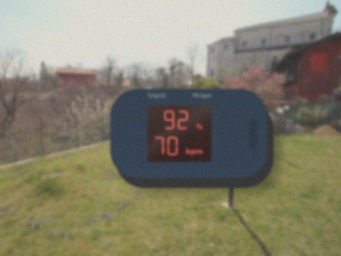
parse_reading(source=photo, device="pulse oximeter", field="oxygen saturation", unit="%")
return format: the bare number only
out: 92
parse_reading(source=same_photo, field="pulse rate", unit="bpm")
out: 70
